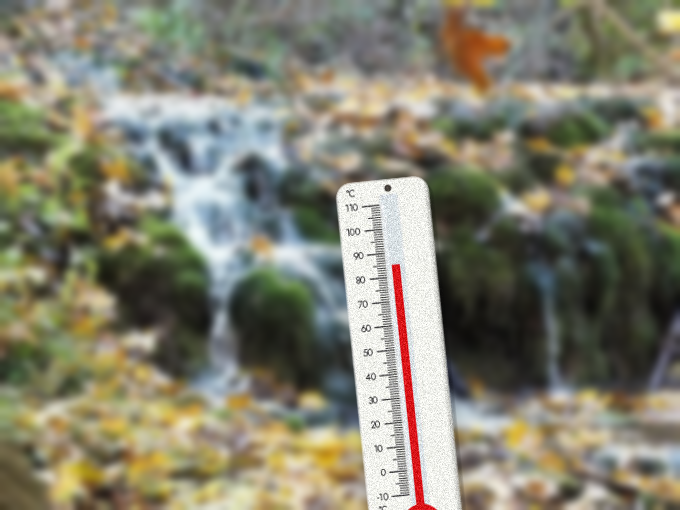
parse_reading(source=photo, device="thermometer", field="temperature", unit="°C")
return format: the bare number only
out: 85
